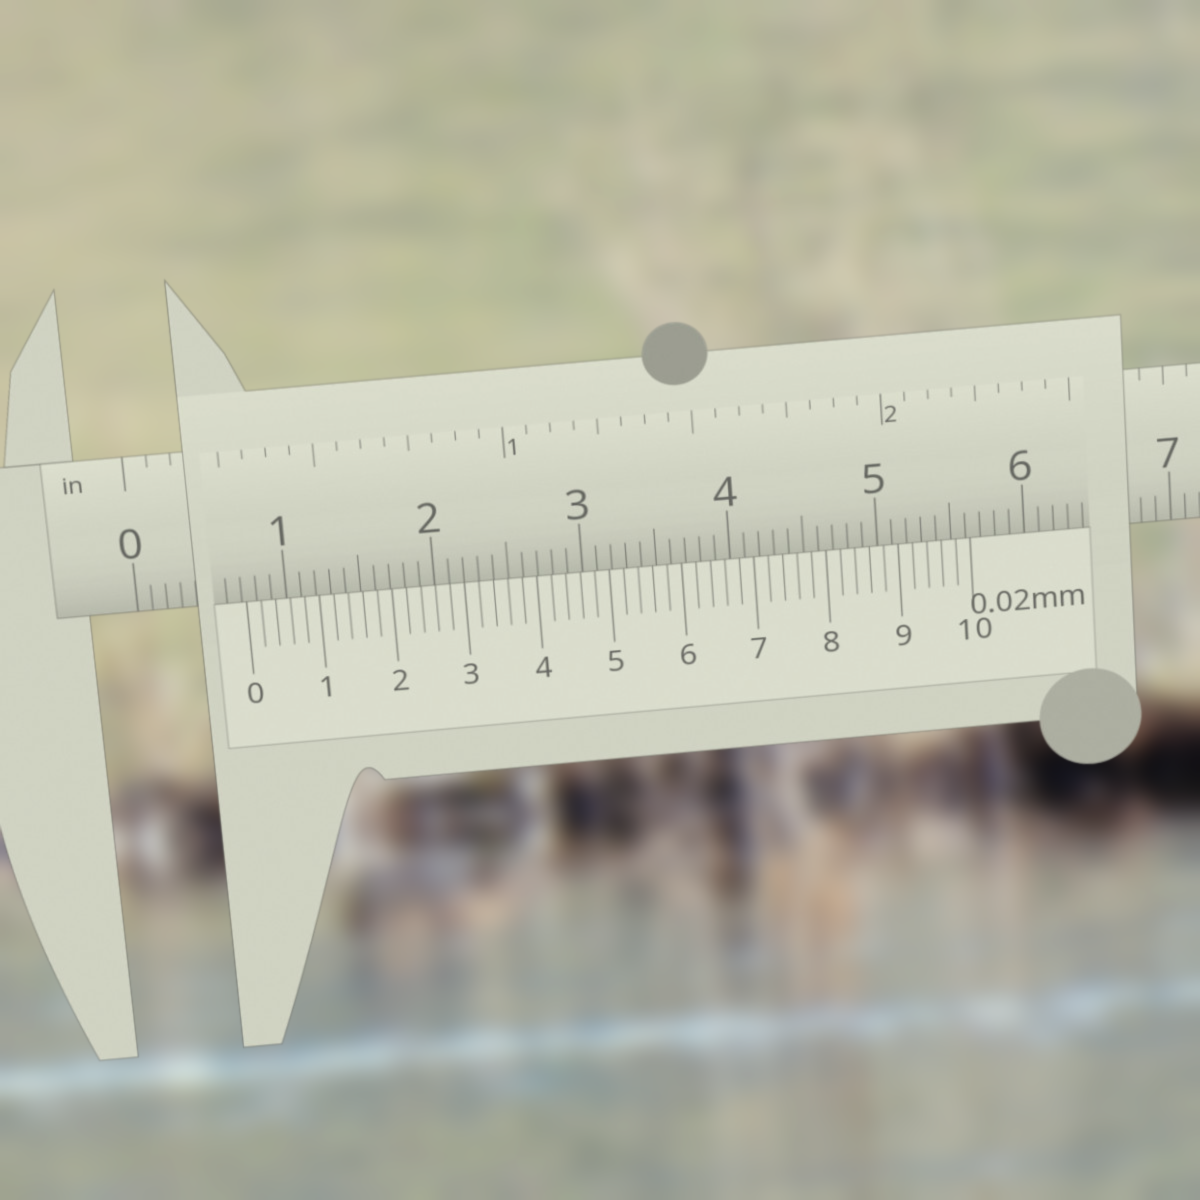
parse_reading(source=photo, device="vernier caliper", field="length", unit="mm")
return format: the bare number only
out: 7.3
